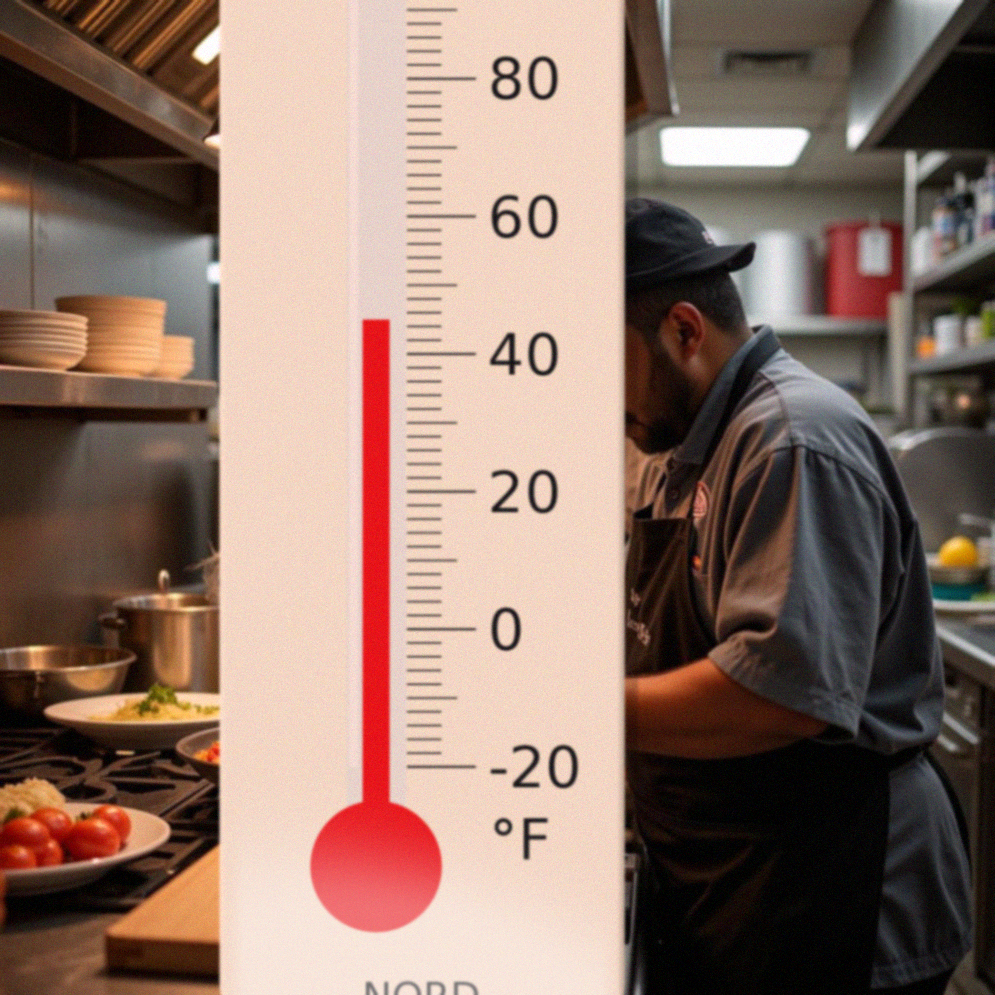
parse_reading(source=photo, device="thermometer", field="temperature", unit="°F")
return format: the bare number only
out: 45
